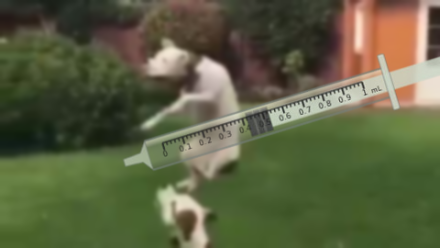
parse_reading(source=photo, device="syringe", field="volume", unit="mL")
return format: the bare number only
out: 0.42
